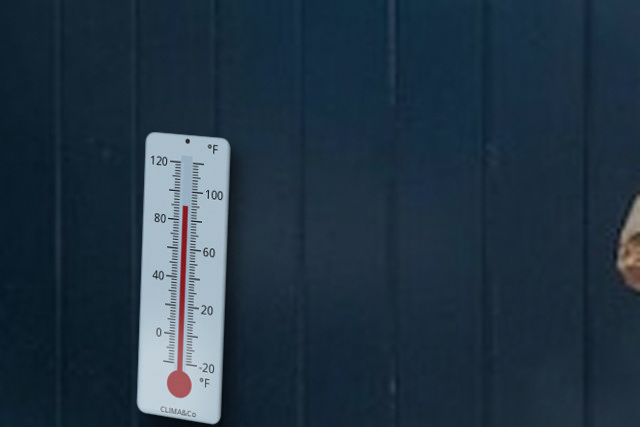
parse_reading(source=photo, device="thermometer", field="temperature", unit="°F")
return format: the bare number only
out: 90
